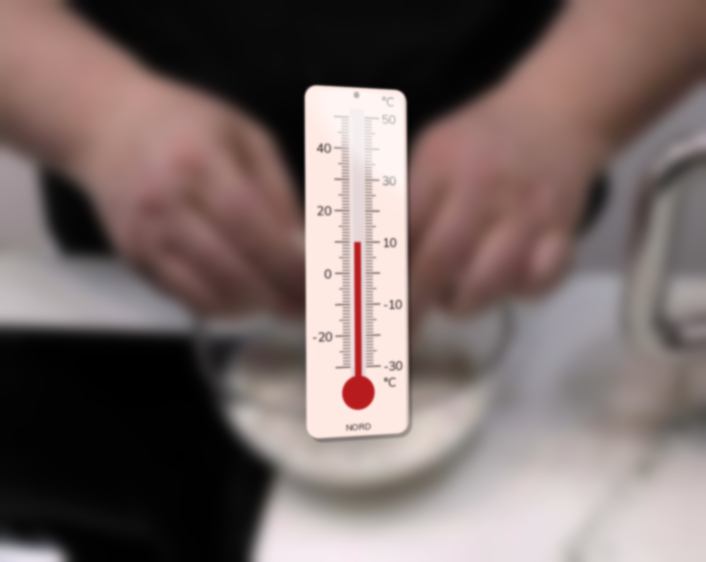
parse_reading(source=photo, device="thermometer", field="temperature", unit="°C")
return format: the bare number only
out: 10
